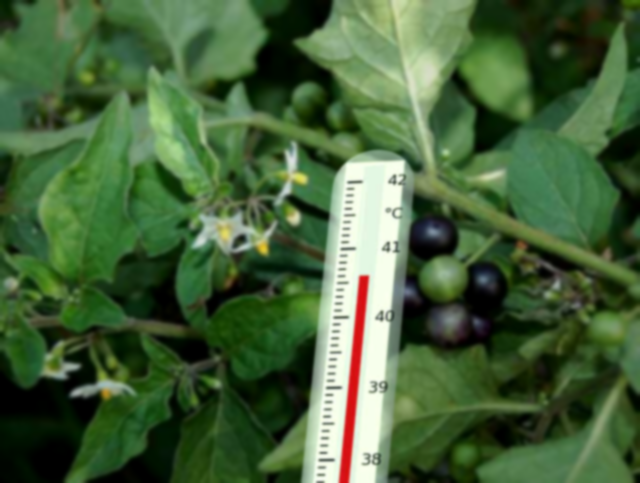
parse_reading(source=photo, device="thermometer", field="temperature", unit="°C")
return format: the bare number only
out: 40.6
